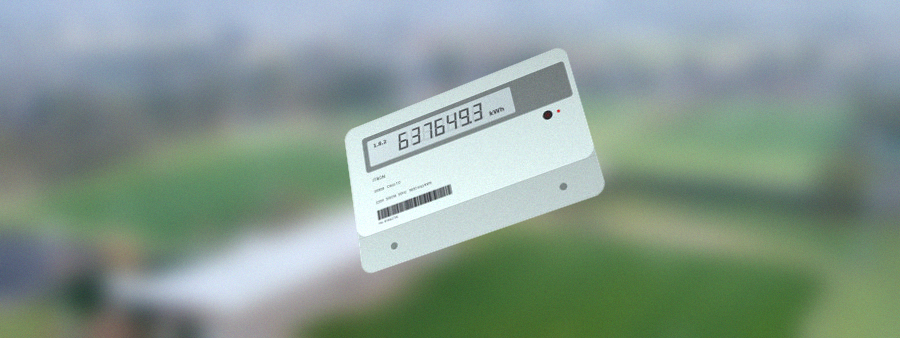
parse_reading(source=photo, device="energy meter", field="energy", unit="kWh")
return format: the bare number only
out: 637649.3
